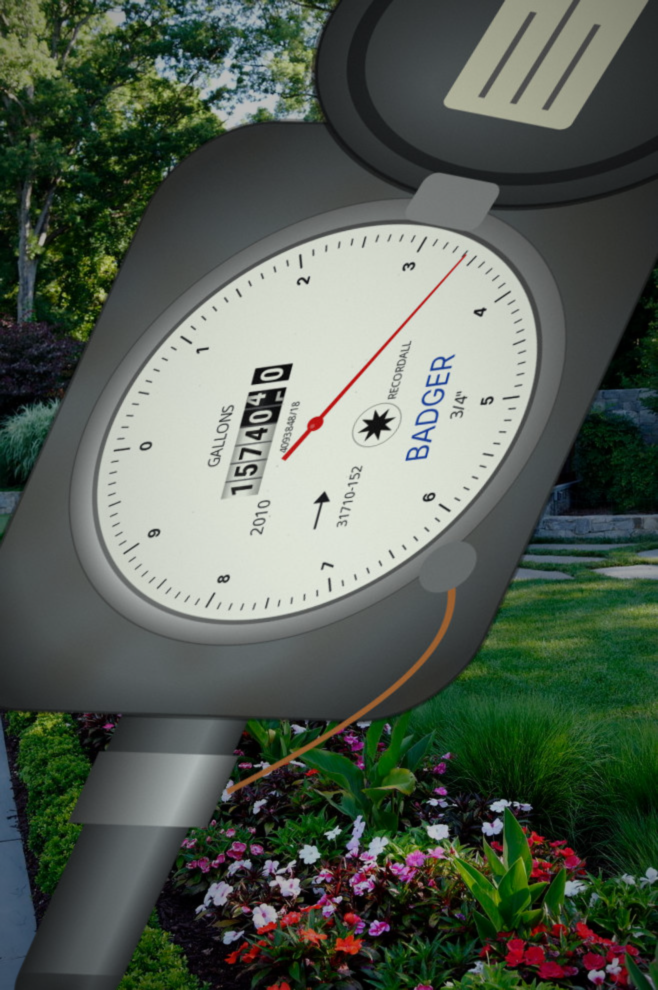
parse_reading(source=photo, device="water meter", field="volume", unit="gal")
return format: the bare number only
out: 1574043.4
